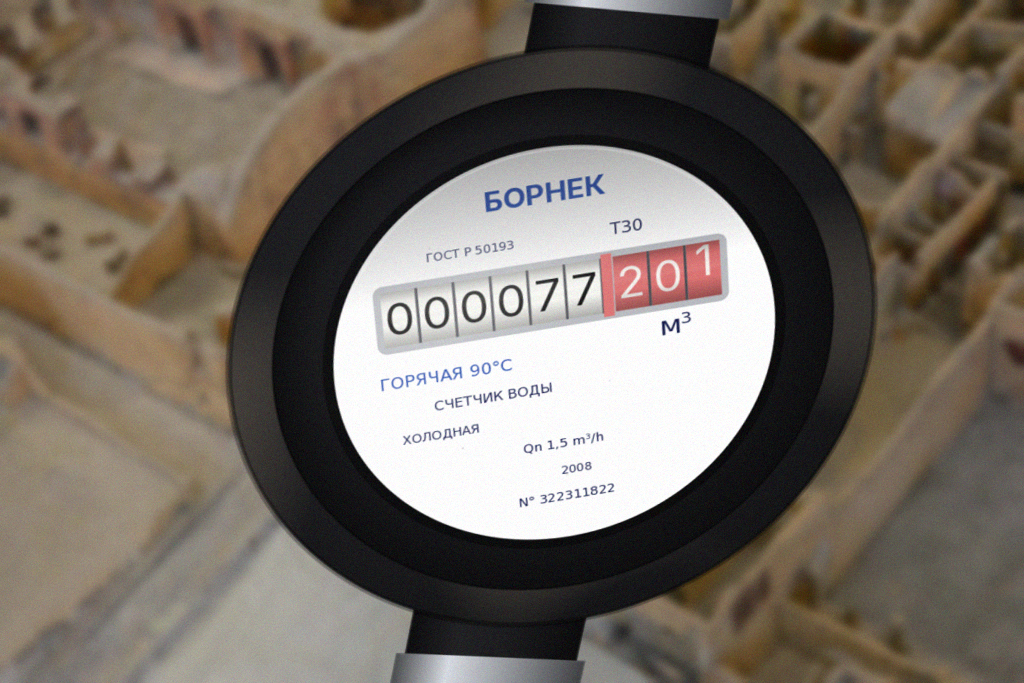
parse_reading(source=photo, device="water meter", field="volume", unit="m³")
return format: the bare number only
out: 77.201
